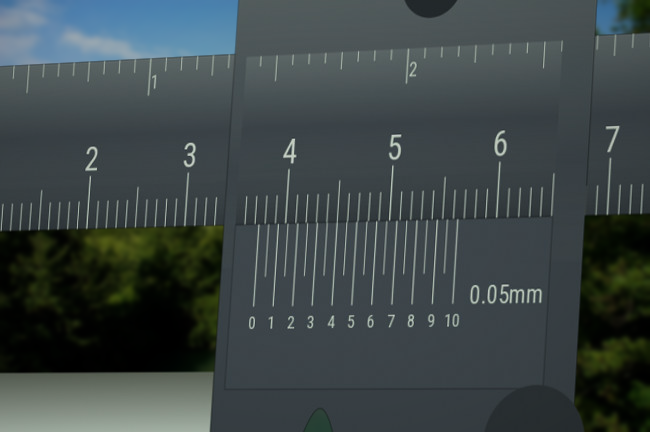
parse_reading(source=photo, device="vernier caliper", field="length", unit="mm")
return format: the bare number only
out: 37.4
